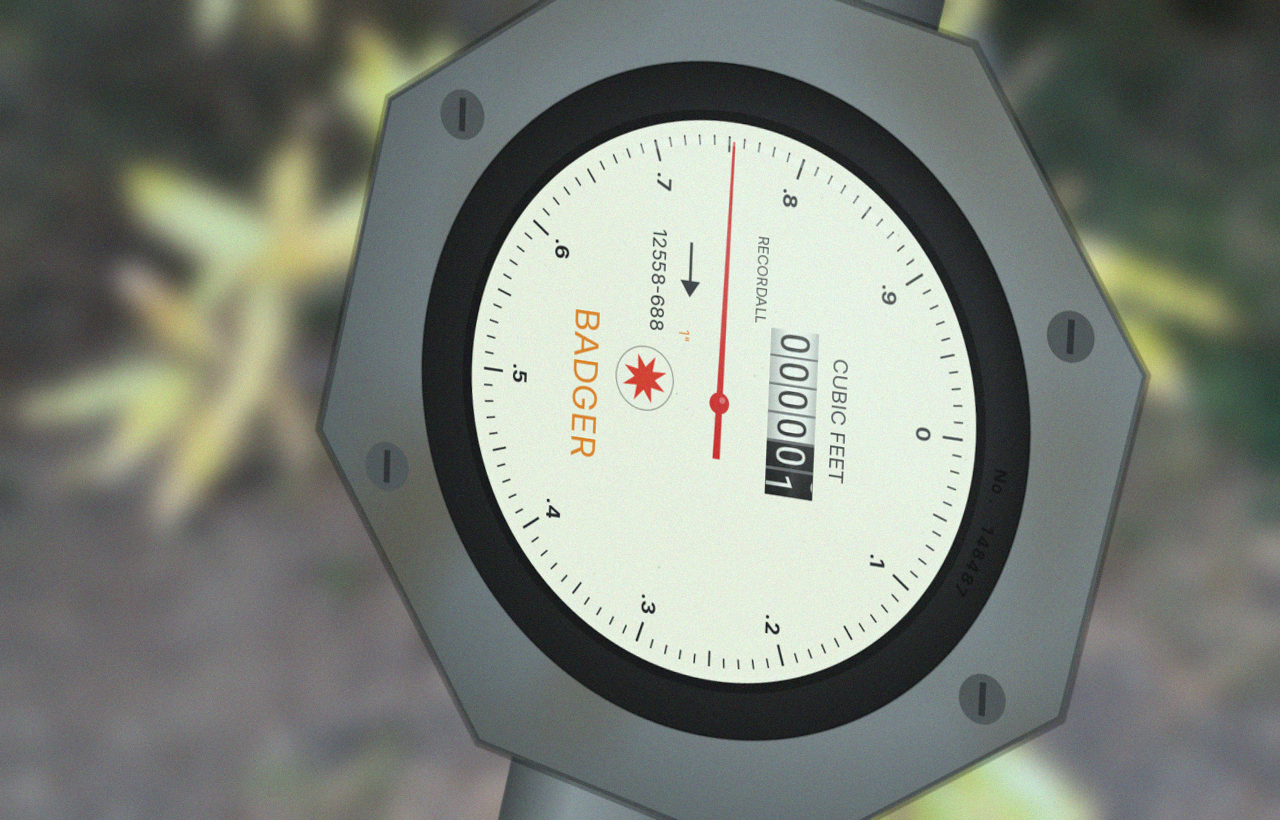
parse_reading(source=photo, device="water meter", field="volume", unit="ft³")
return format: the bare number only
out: 0.75
